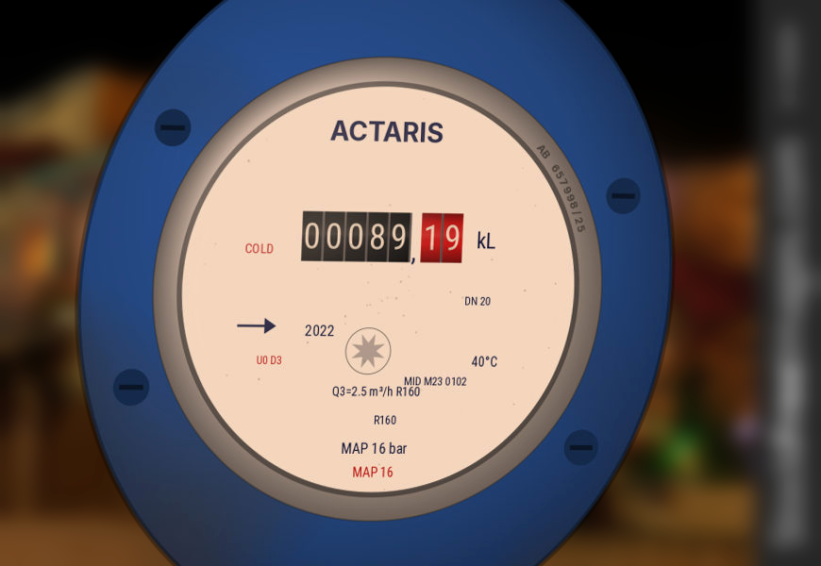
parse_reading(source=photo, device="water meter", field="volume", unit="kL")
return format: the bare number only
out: 89.19
